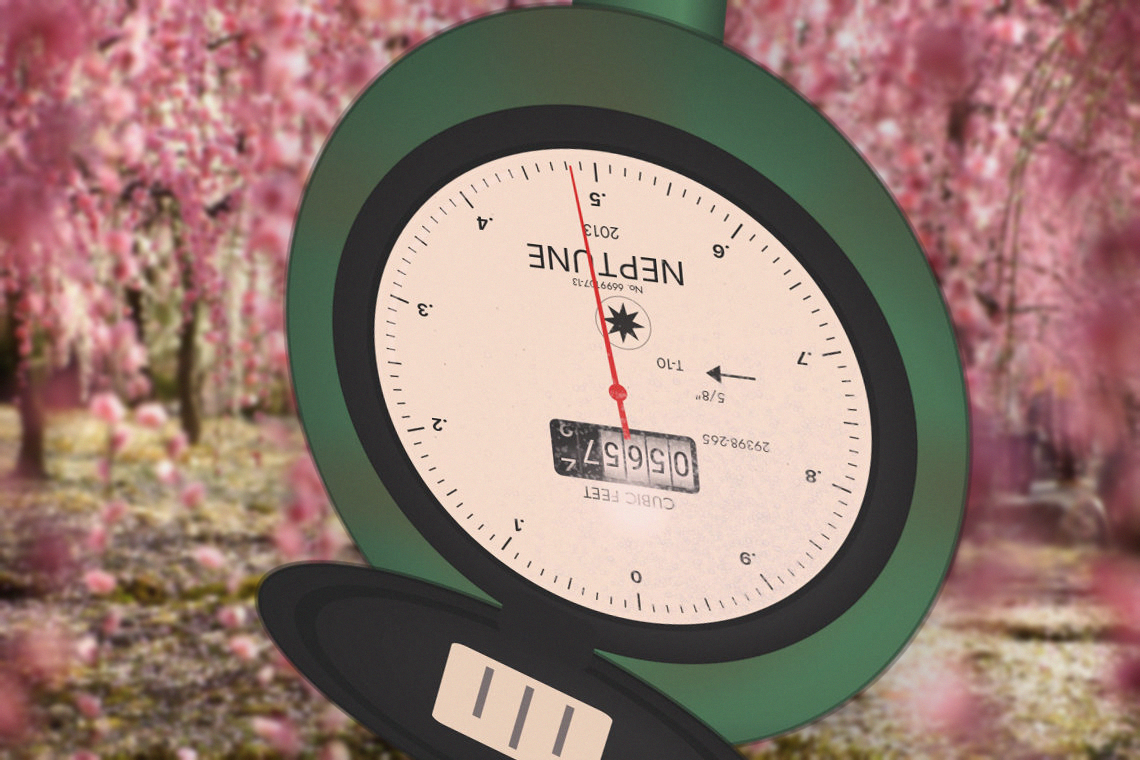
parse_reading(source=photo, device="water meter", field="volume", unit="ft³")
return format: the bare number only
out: 56572.48
